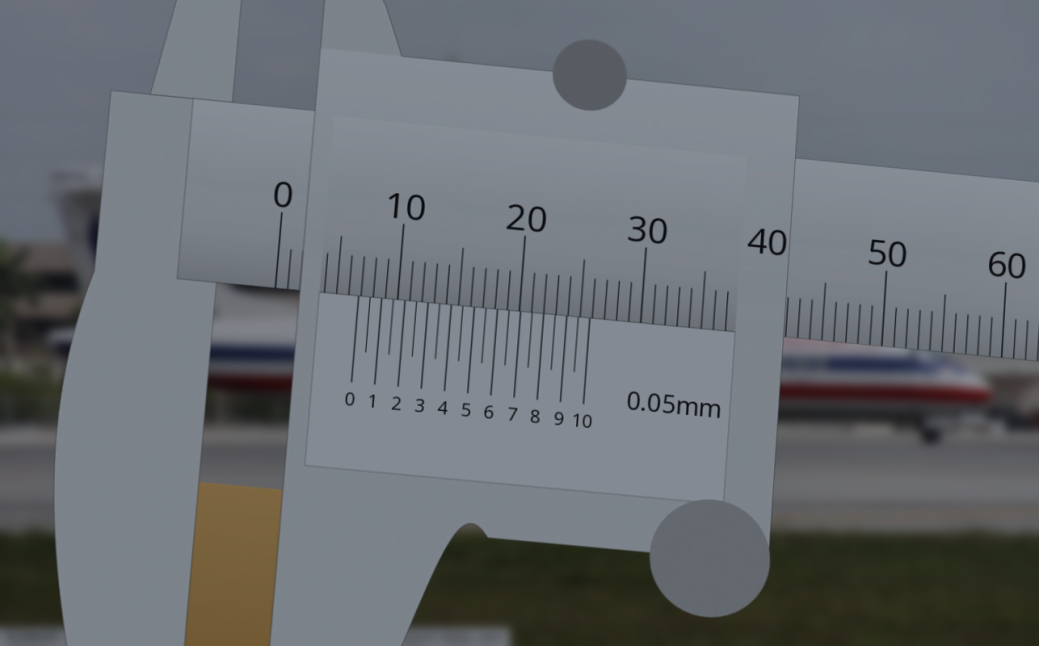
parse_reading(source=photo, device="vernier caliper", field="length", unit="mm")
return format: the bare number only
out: 6.8
